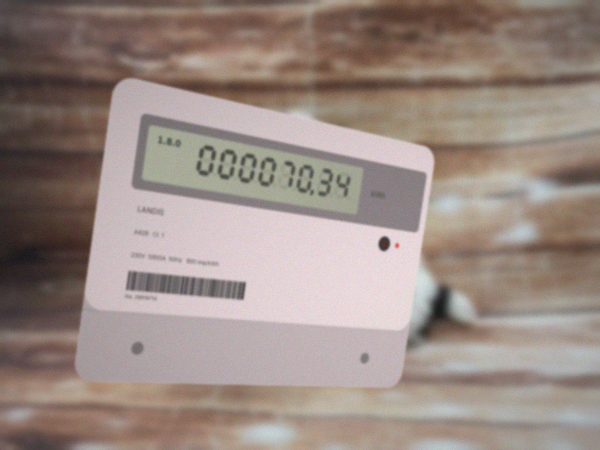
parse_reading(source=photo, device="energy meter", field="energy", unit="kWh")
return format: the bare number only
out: 70.34
